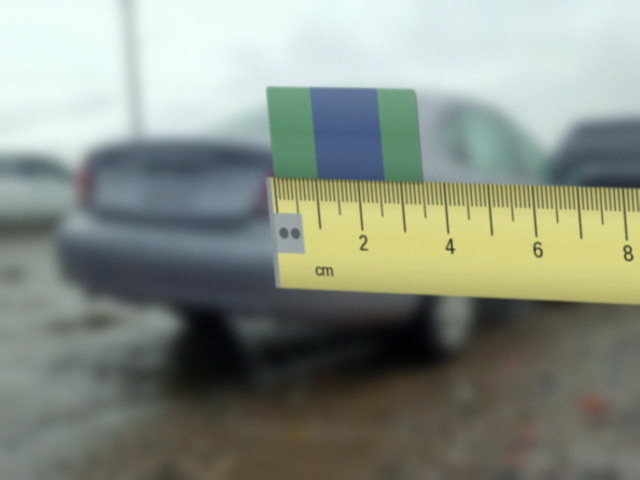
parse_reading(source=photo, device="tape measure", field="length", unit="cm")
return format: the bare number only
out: 3.5
